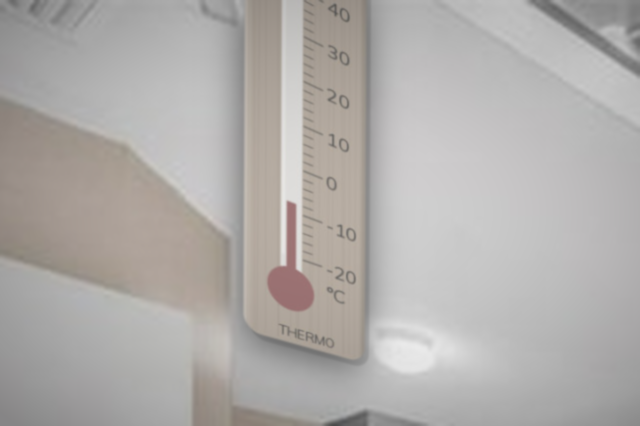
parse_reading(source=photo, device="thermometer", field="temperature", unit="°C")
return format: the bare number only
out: -8
